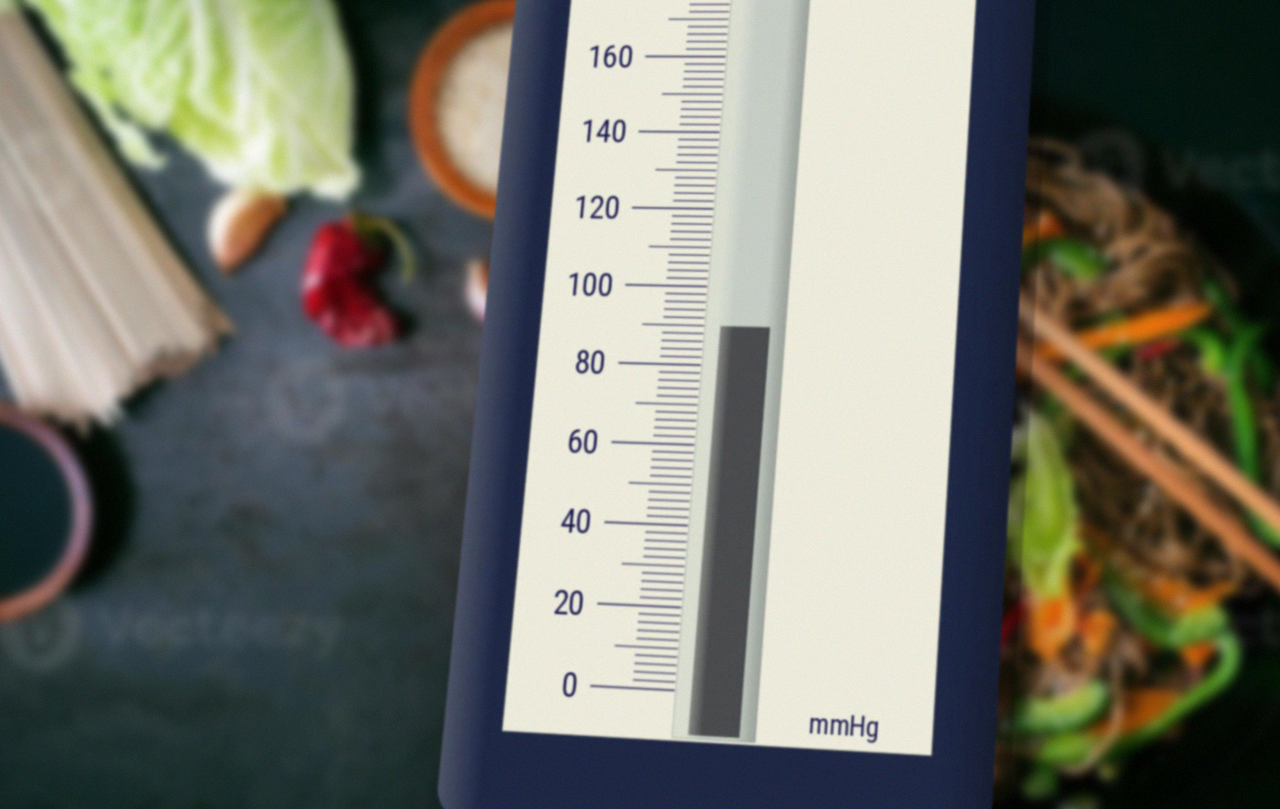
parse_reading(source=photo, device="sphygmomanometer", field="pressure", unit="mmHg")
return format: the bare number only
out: 90
